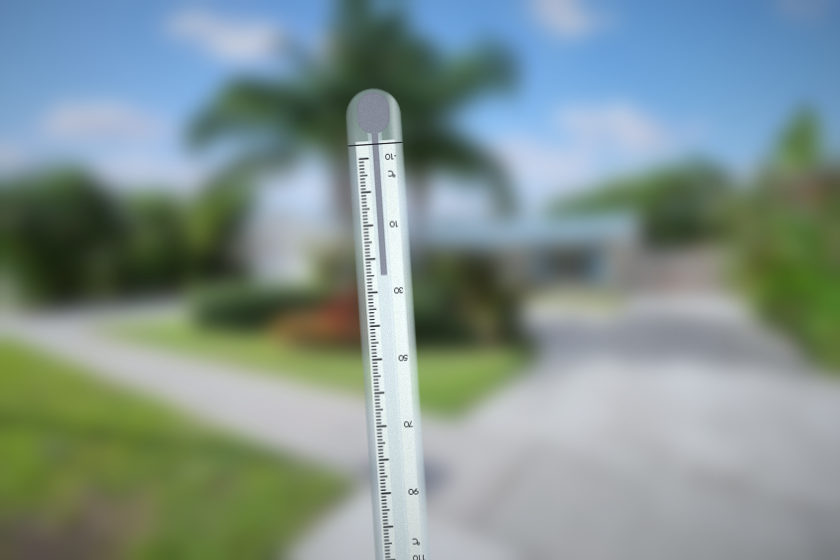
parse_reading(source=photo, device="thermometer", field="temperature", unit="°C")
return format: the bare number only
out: 25
